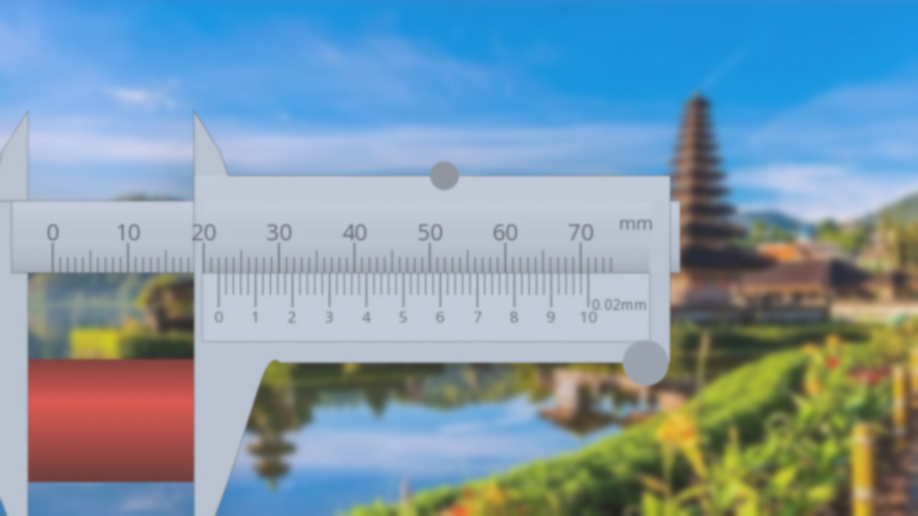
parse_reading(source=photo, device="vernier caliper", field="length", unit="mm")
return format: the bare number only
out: 22.0
